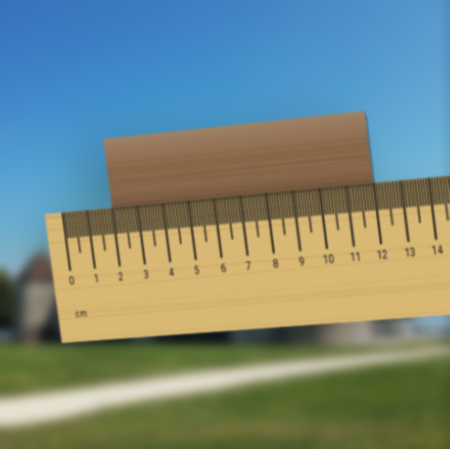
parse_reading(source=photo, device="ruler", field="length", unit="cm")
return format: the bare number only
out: 10
